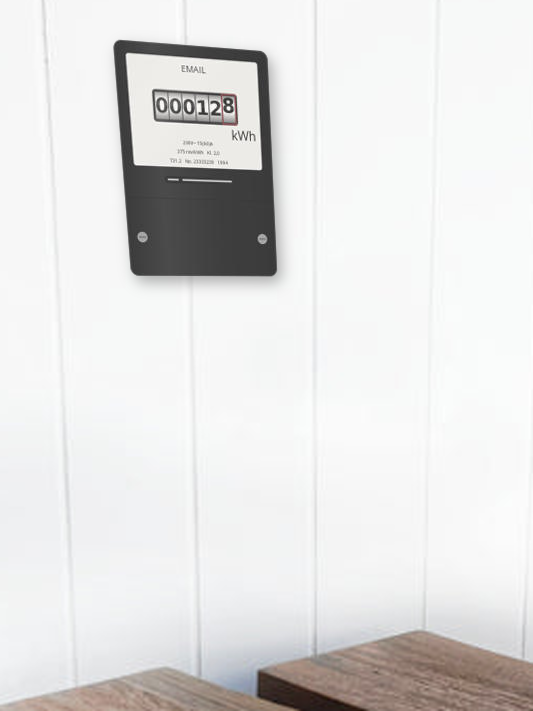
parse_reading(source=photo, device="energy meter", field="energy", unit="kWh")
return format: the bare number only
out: 12.8
